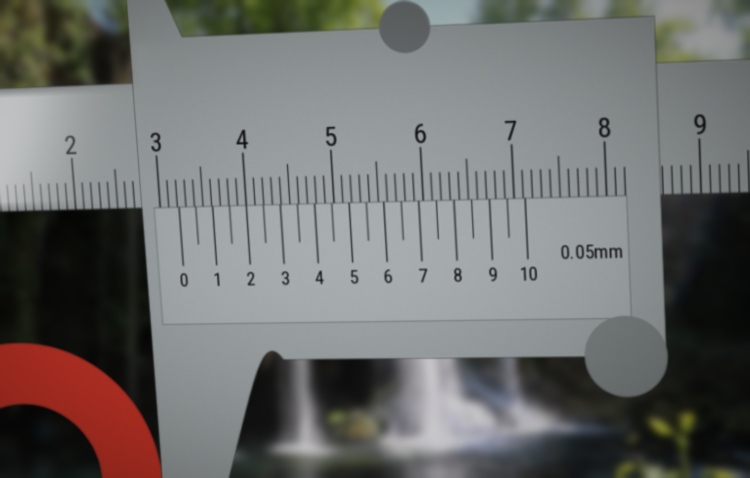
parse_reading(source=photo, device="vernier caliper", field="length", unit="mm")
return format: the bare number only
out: 32.2
